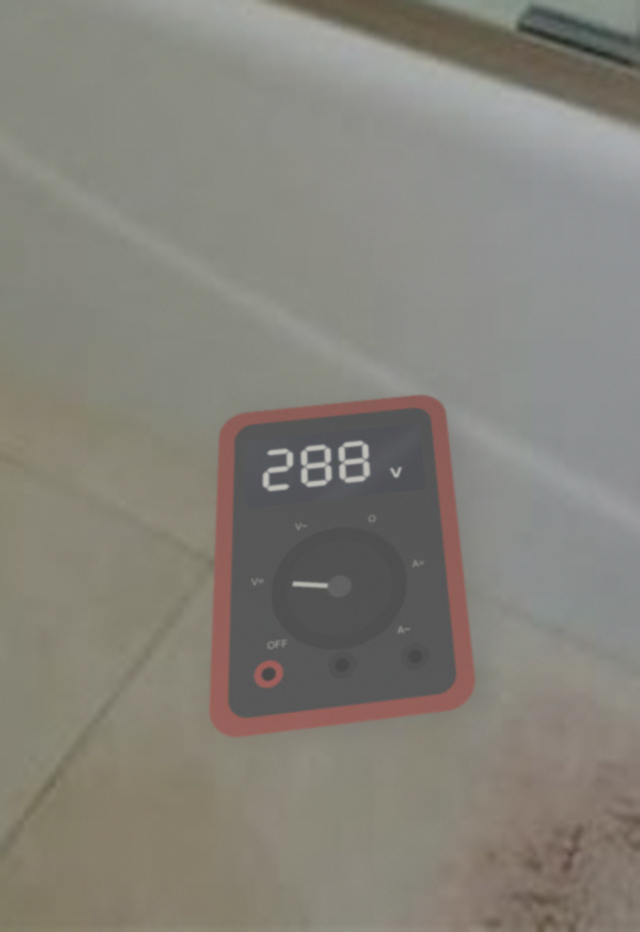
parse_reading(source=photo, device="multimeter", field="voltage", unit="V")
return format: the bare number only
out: 288
